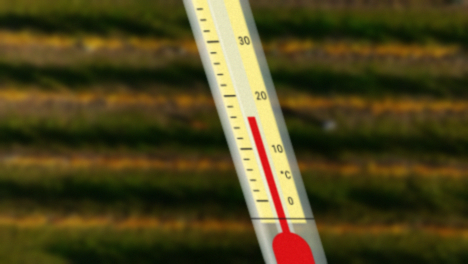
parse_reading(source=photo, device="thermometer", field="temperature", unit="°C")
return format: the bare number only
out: 16
